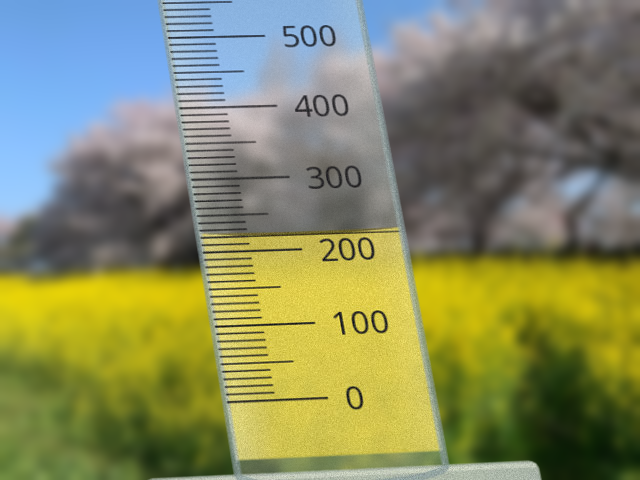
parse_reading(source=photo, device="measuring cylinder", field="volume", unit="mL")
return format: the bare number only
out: 220
